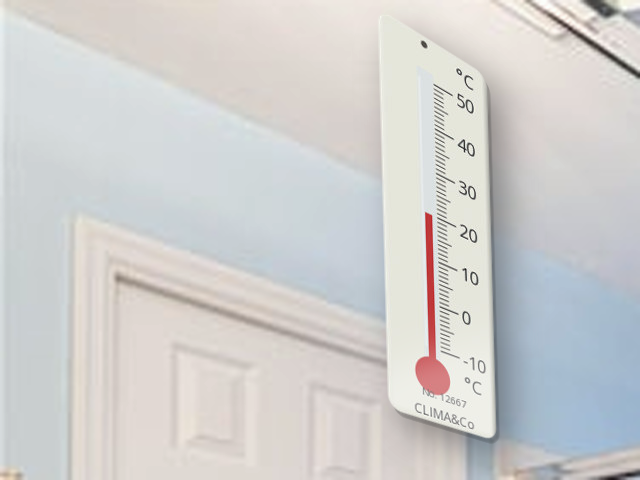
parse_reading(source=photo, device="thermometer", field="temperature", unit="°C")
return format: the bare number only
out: 20
